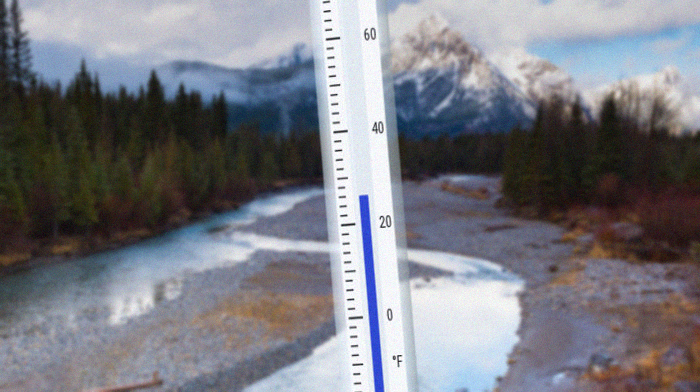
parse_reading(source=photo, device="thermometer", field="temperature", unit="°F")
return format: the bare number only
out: 26
